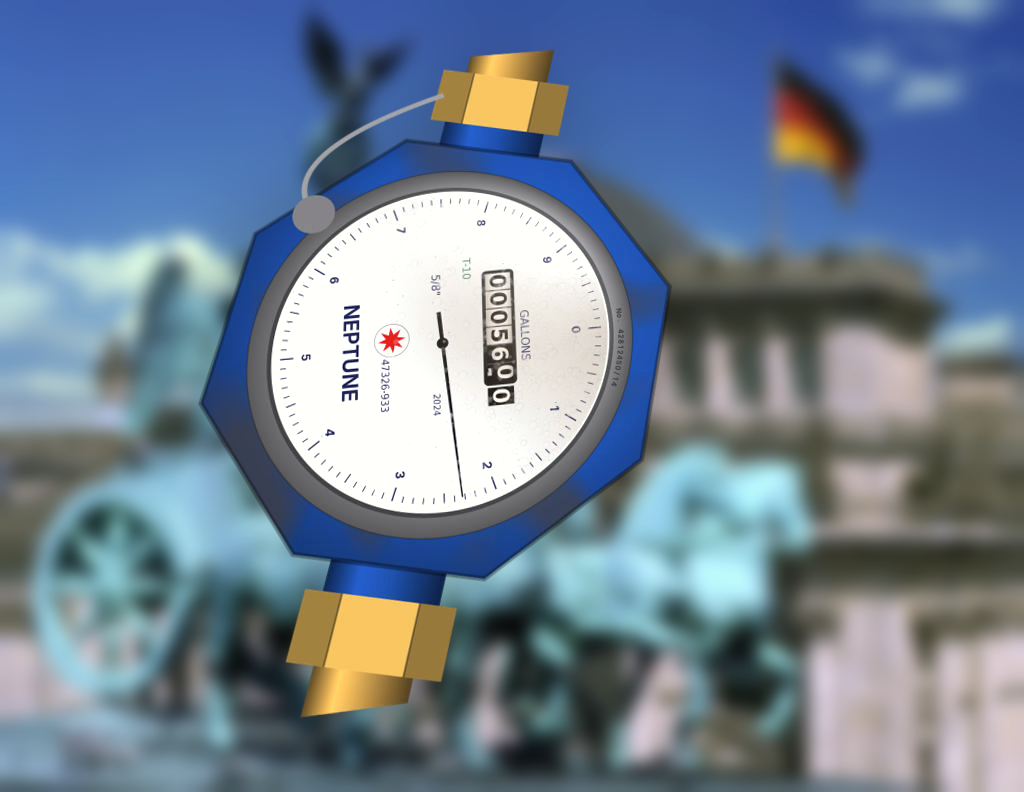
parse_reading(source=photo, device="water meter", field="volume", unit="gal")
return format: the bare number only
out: 5602.3
